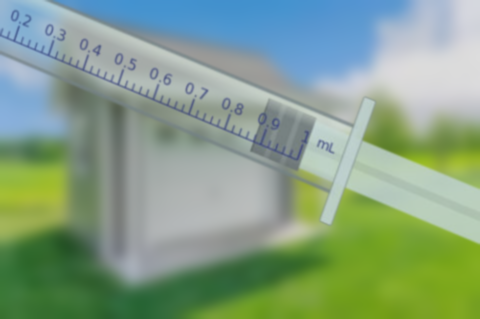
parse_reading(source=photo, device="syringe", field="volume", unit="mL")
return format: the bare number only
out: 0.88
